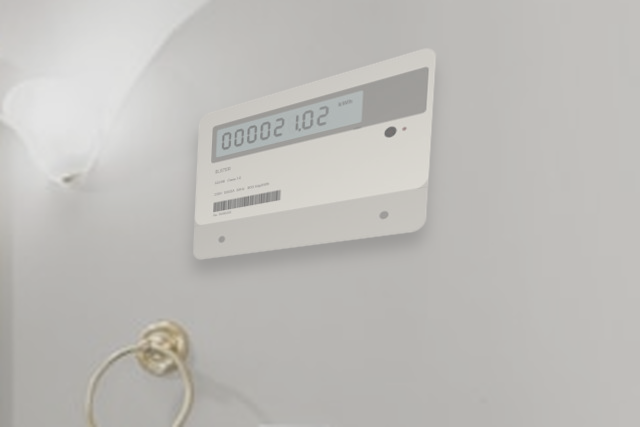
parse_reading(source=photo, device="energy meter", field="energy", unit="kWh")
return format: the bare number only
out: 21.02
